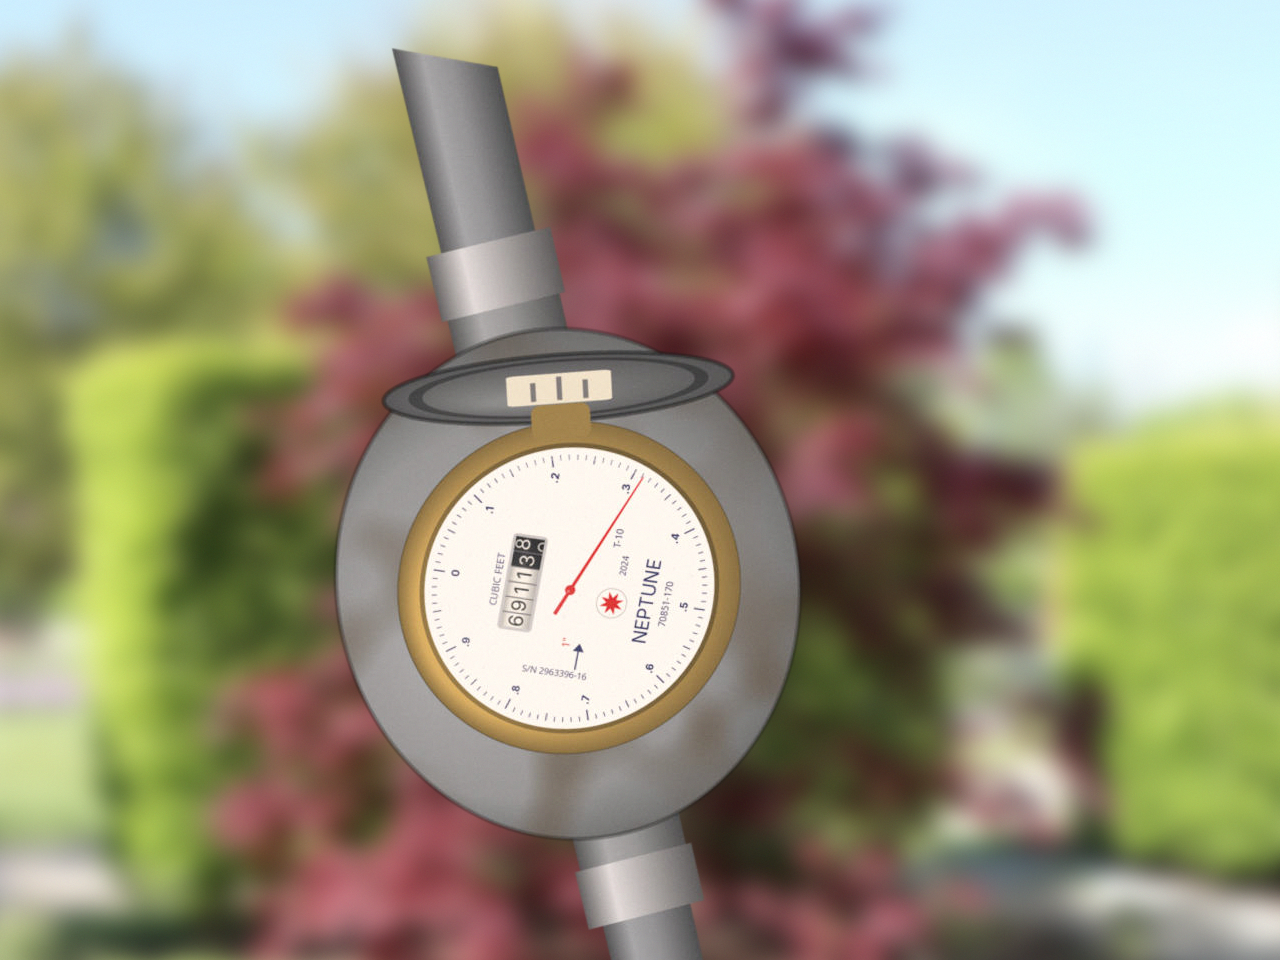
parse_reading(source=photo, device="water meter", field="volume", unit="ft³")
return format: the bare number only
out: 691138.31
